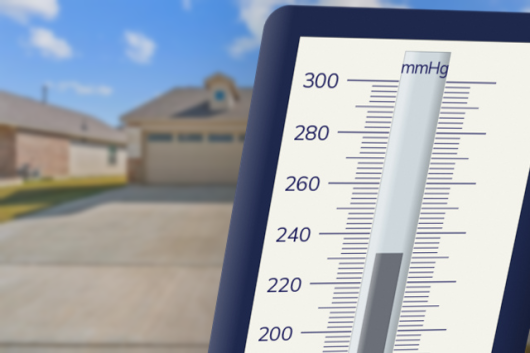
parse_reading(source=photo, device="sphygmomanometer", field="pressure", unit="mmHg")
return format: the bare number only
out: 232
